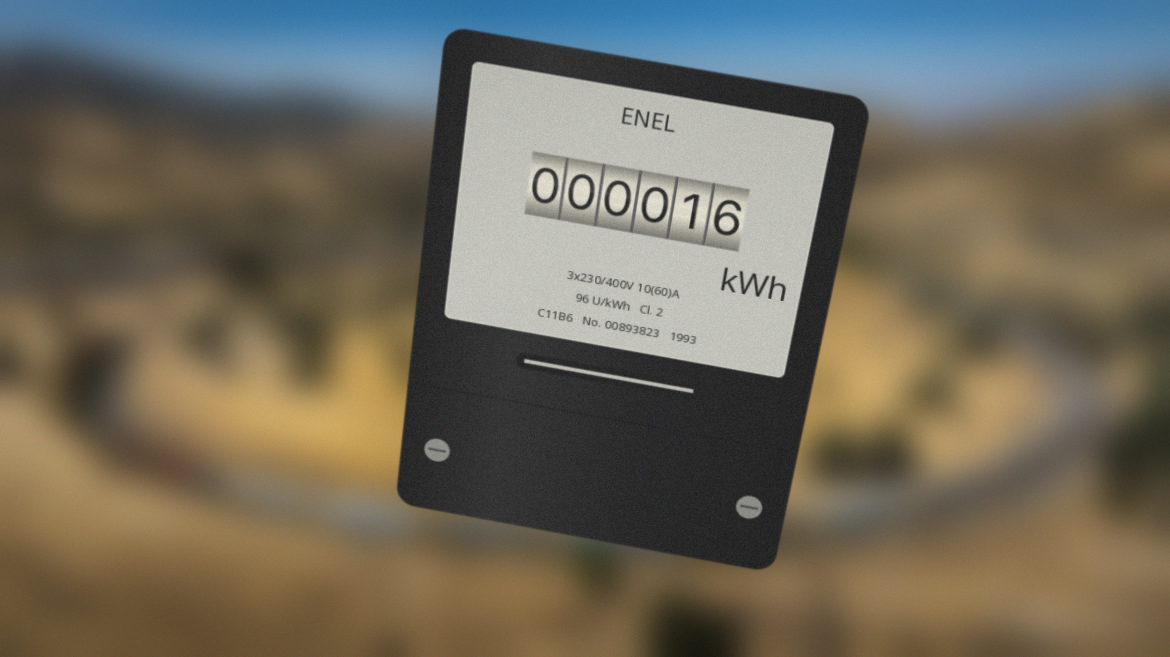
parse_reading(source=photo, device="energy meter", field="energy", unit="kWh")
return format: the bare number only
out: 16
